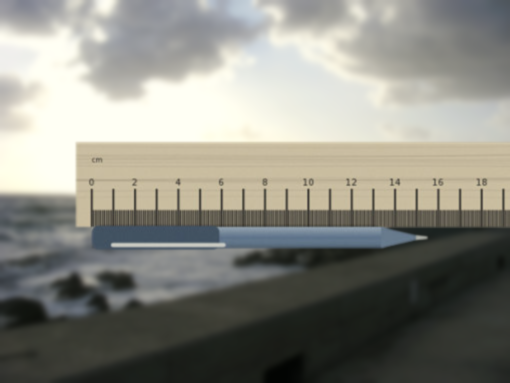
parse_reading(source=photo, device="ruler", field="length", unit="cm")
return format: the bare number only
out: 15.5
